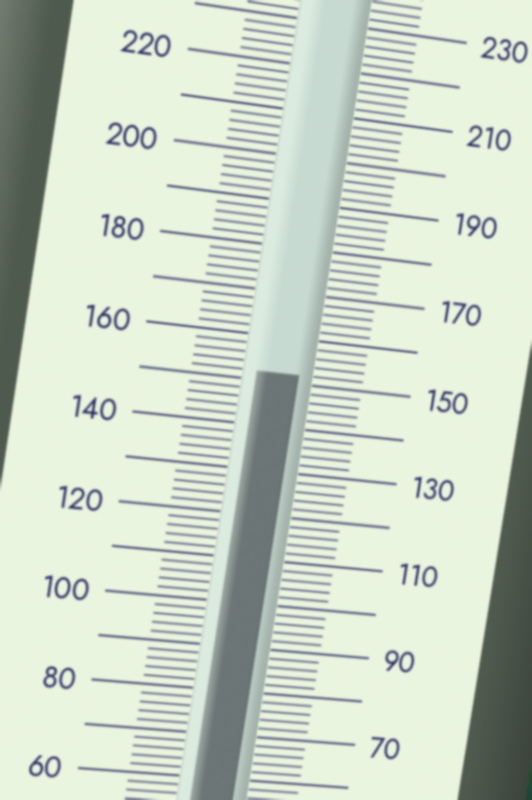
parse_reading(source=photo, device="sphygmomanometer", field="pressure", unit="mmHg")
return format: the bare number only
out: 152
